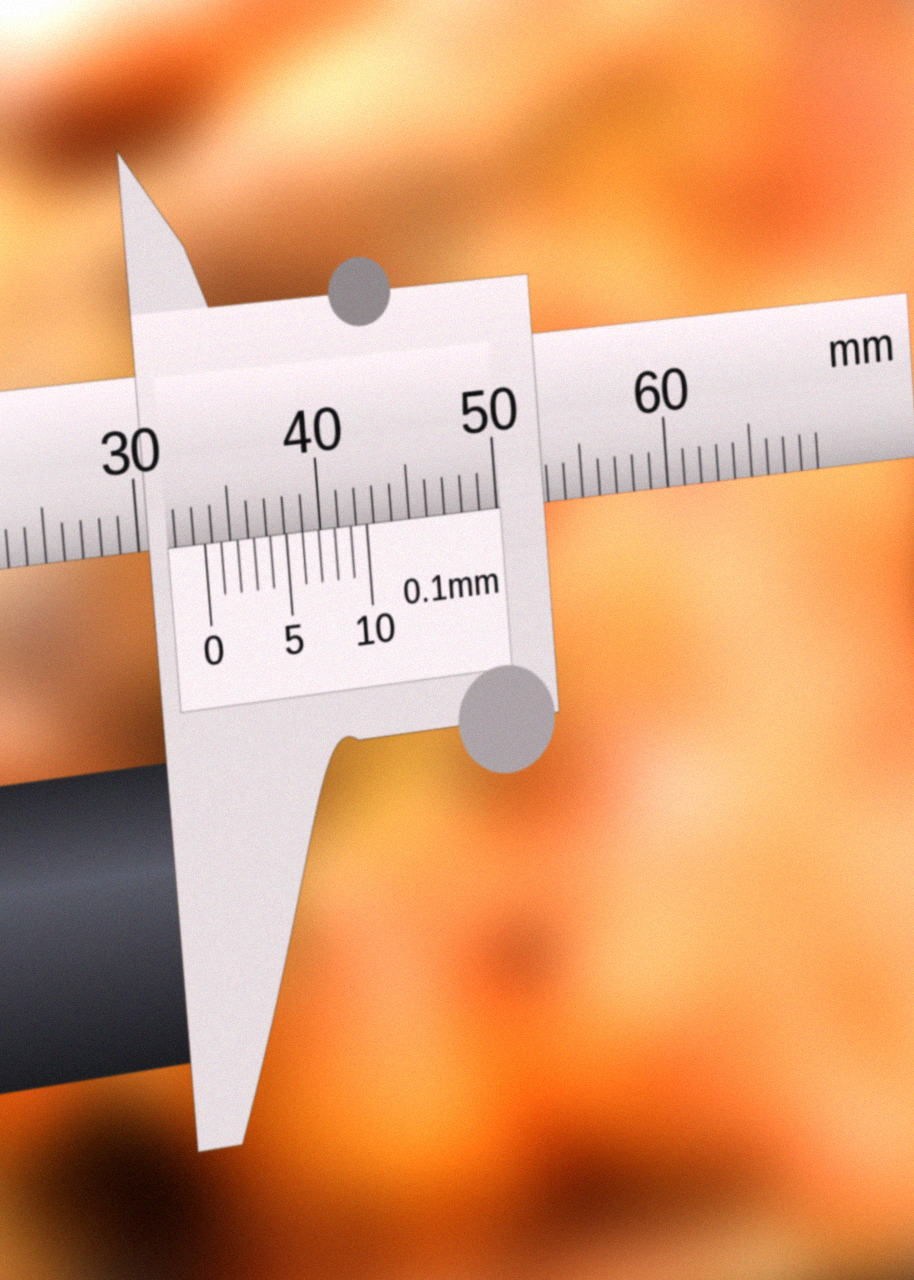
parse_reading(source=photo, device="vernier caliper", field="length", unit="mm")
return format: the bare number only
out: 33.6
